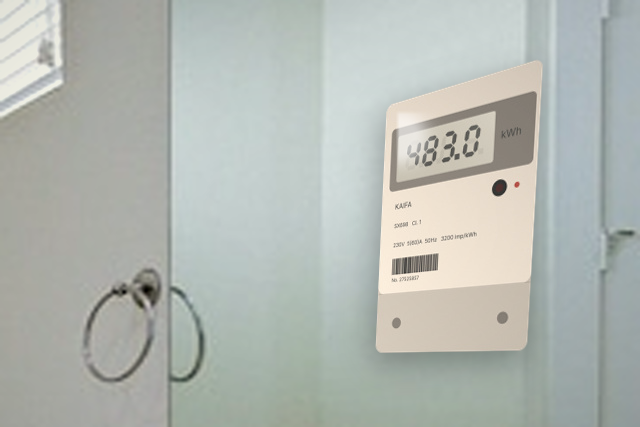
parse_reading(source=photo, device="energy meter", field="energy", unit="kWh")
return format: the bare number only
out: 483.0
